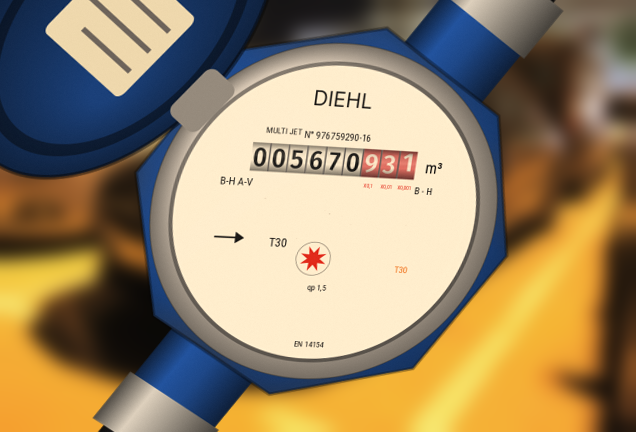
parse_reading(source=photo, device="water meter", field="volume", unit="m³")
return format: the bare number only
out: 5670.931
